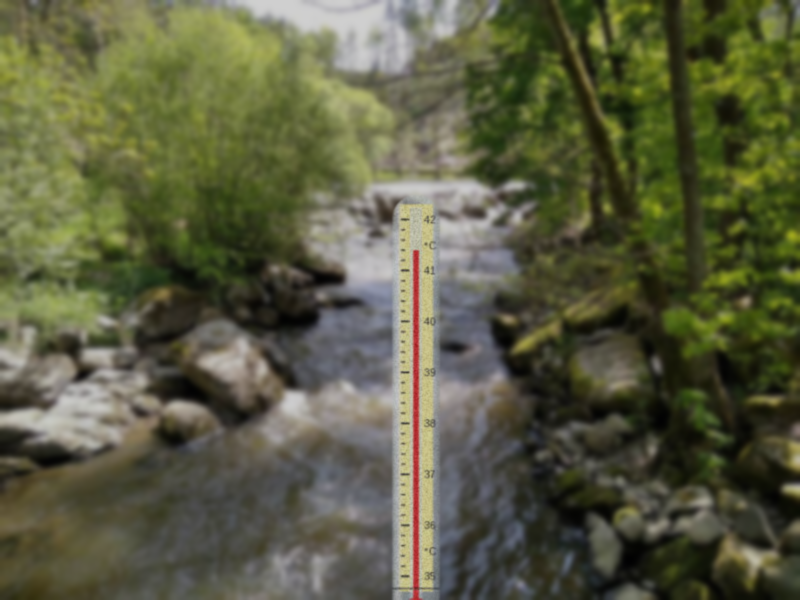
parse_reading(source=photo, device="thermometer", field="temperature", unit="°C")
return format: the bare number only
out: 41.4
